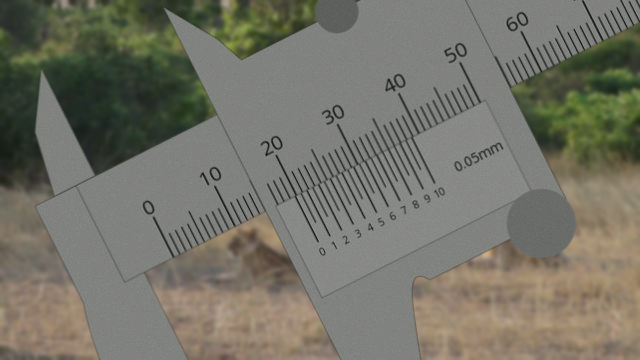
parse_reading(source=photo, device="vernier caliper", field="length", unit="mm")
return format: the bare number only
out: 19.8
